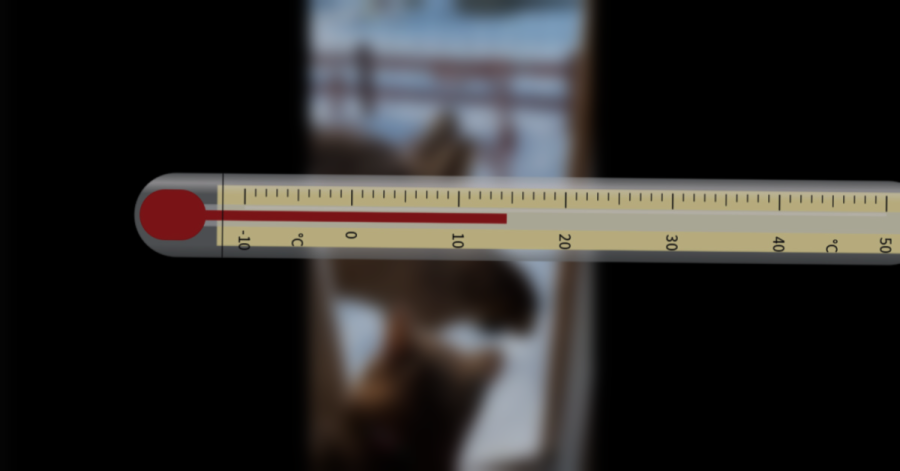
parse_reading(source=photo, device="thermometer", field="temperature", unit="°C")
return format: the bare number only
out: 14.5
